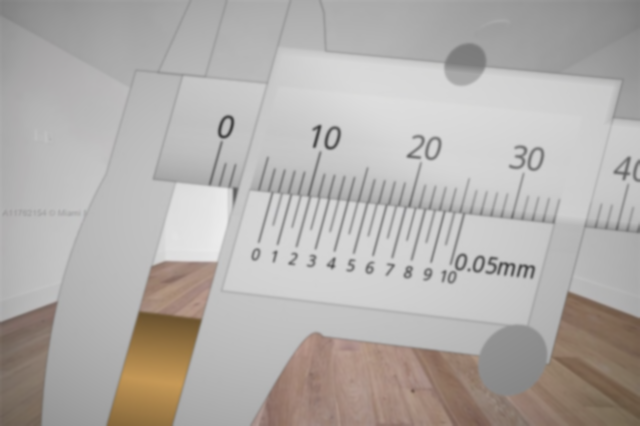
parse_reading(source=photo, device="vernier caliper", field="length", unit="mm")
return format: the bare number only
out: 6.4
